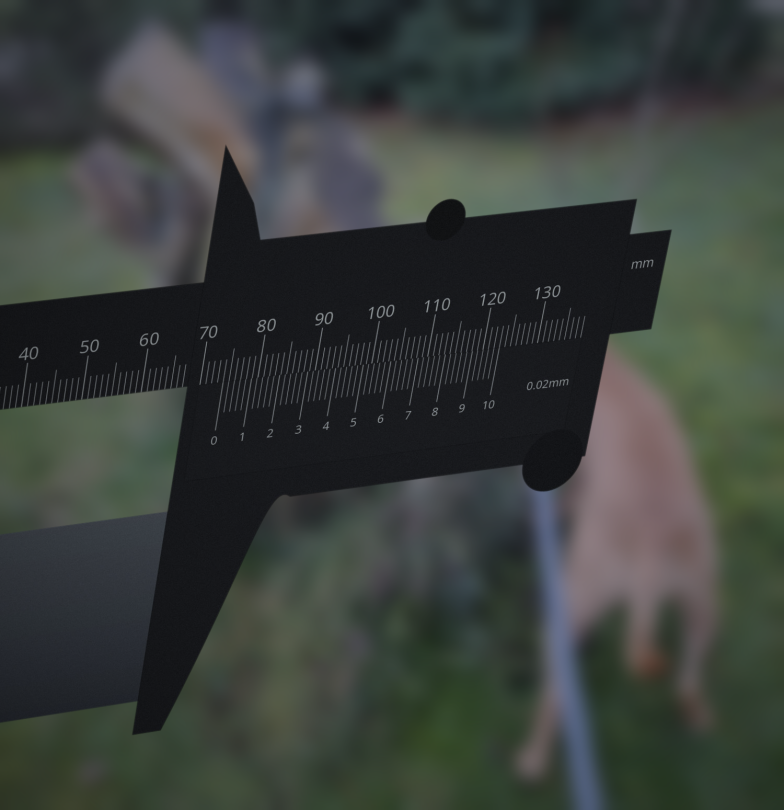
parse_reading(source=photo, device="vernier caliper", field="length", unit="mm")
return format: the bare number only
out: 74.0
